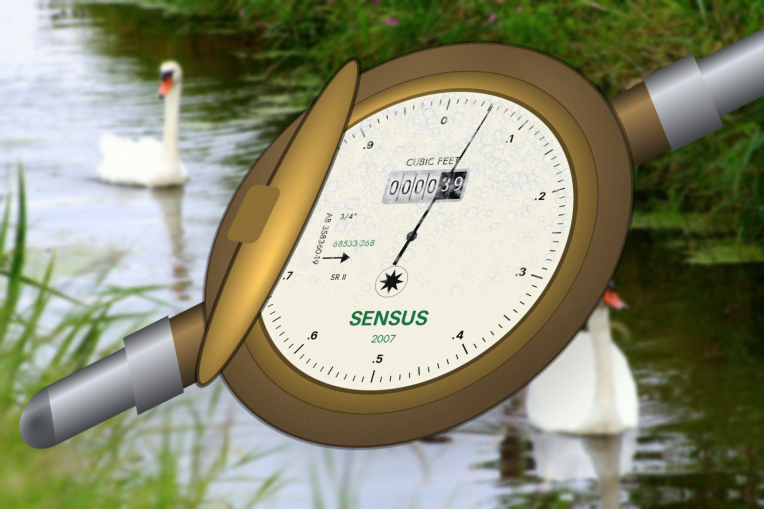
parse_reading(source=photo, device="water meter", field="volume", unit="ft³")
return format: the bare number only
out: 39.05
